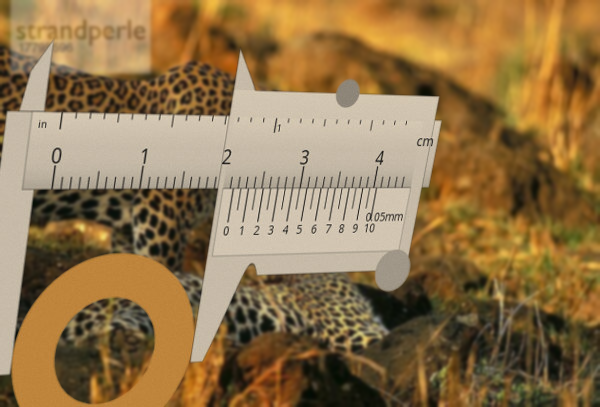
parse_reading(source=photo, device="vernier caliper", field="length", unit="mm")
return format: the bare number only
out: 21.4
